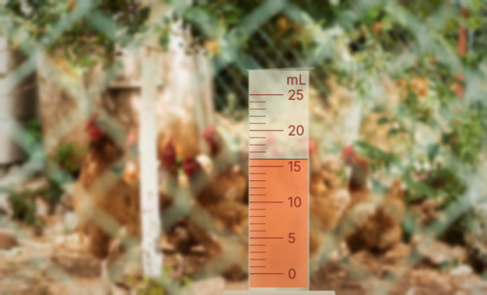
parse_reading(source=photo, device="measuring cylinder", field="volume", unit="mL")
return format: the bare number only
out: 16
